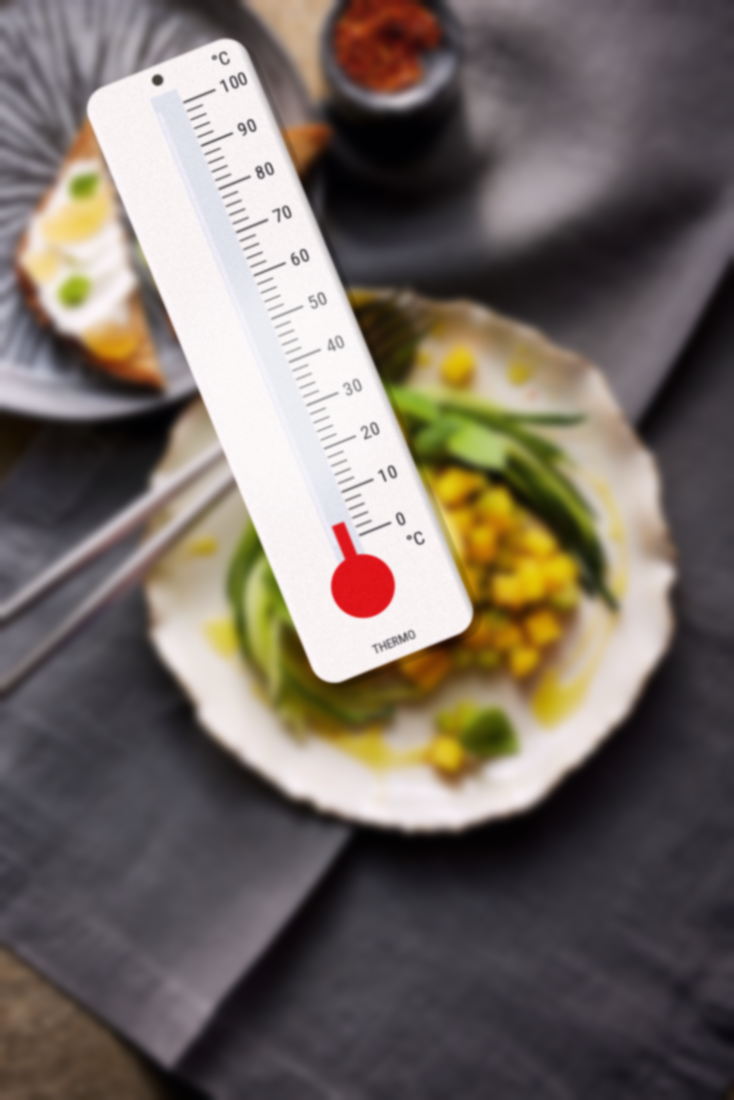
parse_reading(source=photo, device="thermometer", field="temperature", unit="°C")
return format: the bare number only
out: 4
